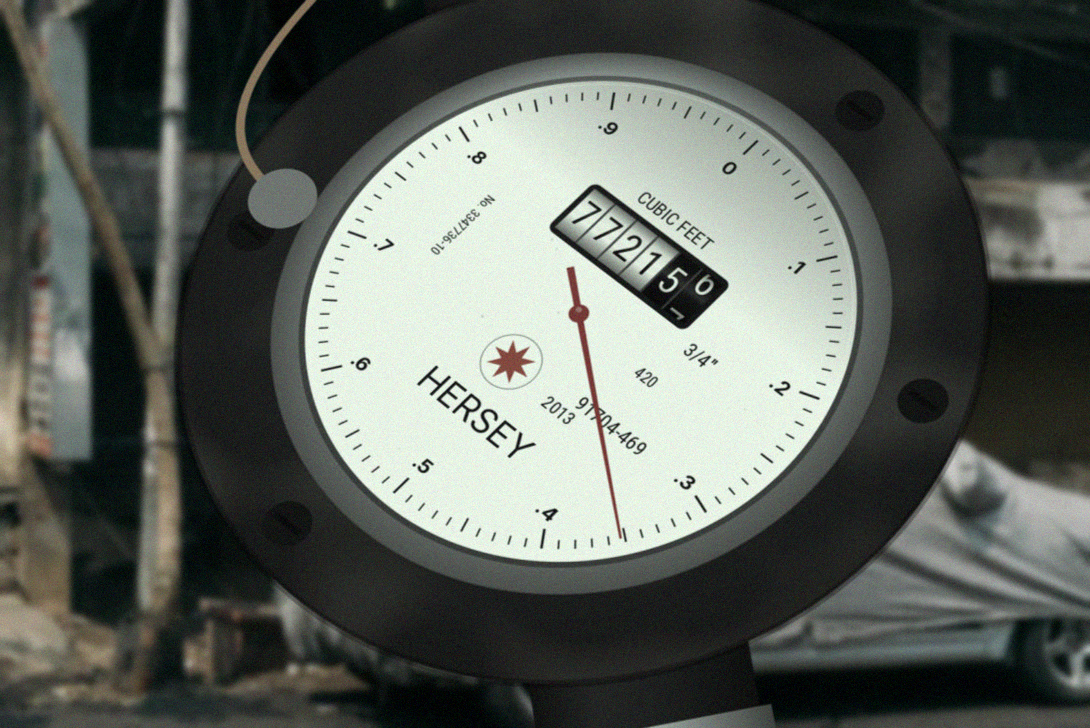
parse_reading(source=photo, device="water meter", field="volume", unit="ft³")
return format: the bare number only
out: 772156.35
